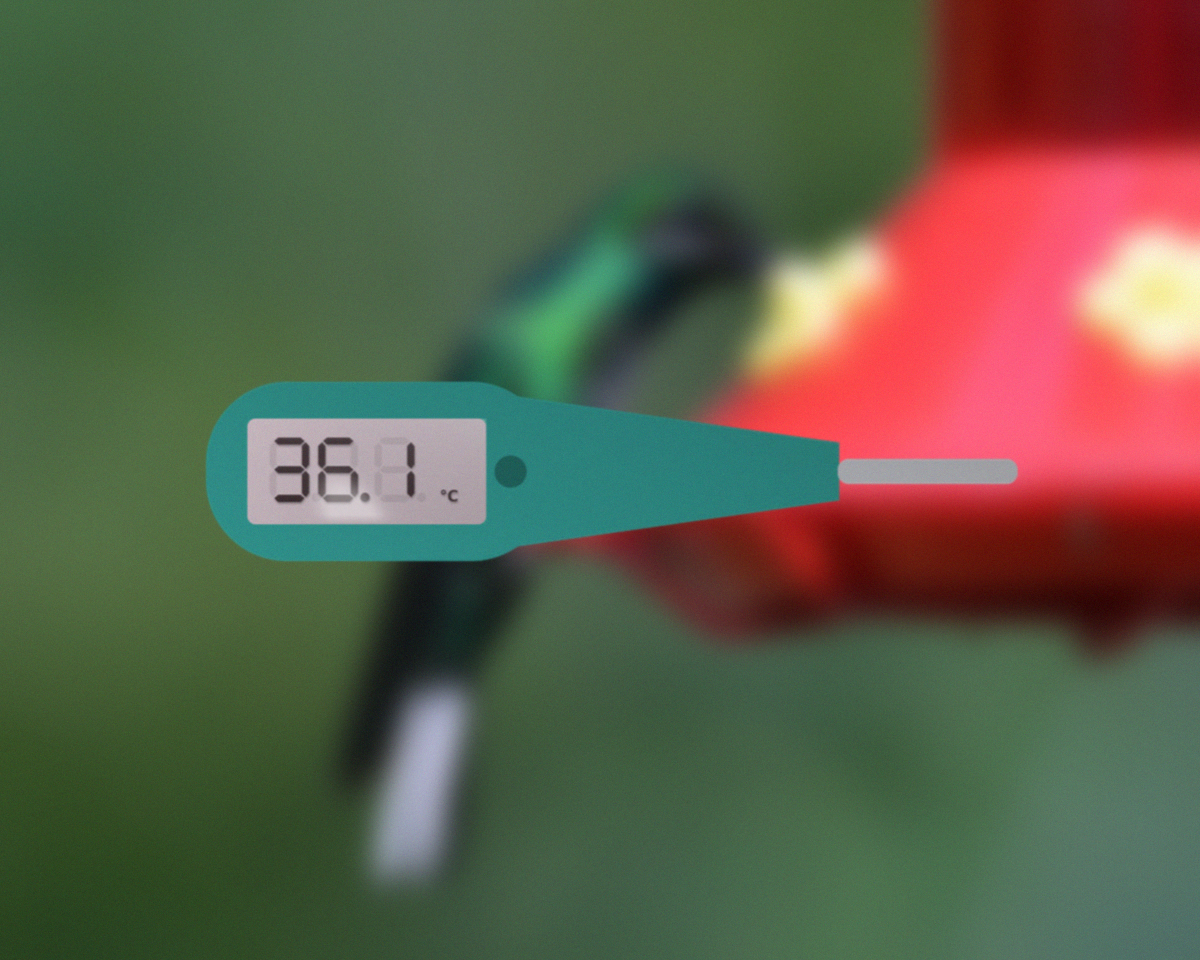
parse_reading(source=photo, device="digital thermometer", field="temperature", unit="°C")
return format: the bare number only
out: 36.1
